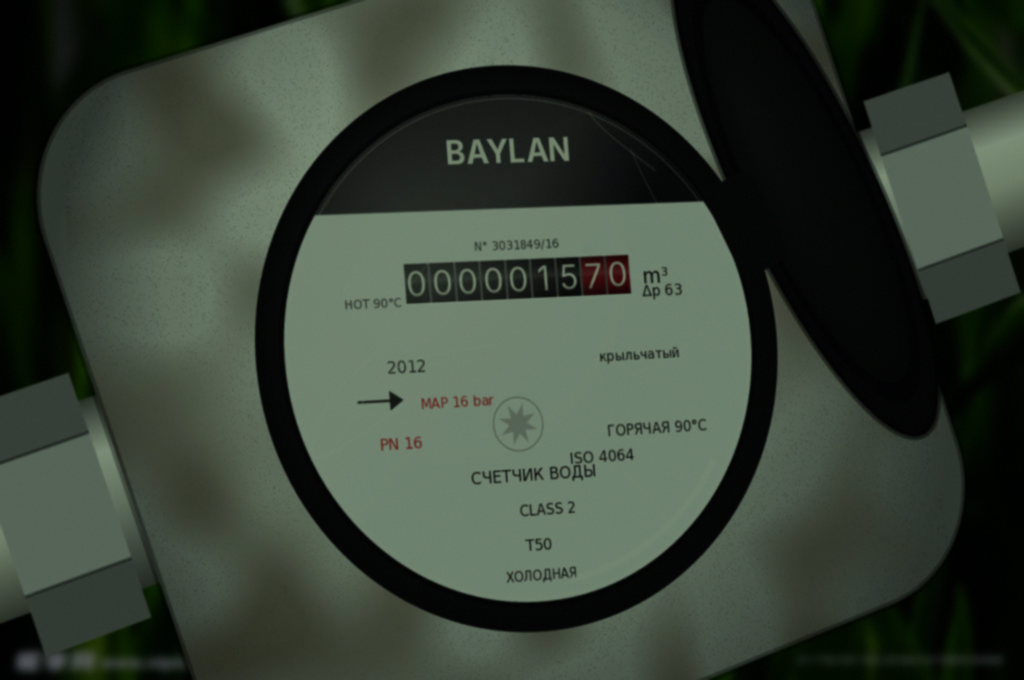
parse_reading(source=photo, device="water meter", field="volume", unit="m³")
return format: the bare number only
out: 15.70
